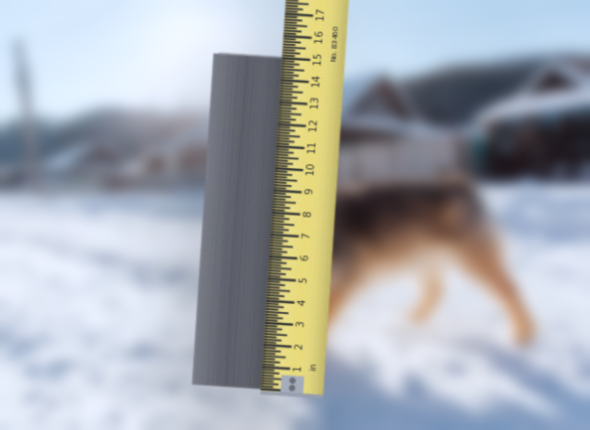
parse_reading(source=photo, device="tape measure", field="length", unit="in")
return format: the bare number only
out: 15
